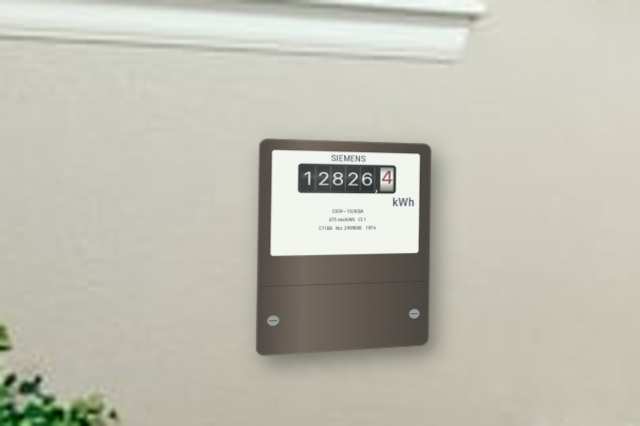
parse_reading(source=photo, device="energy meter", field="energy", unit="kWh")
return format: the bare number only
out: 12826.4
